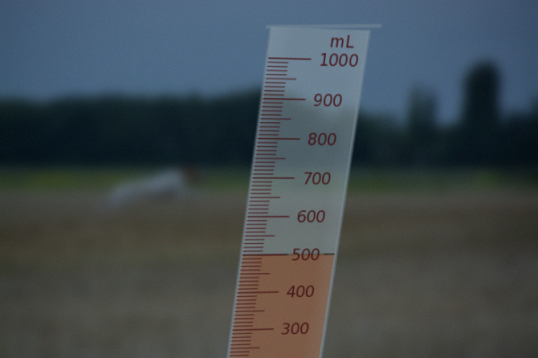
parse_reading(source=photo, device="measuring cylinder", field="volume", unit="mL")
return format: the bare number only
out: 500
